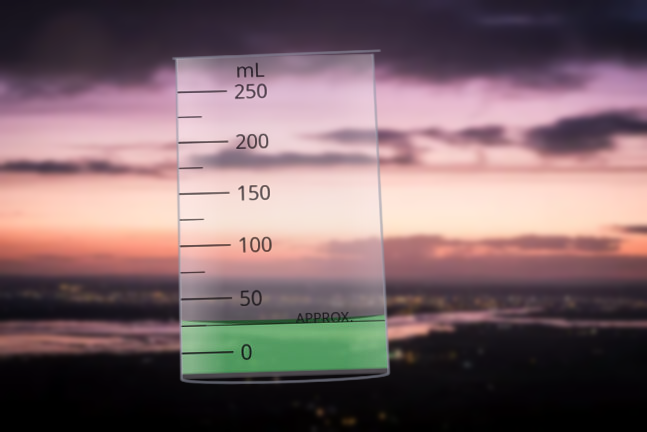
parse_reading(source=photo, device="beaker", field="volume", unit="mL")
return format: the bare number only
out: 25
